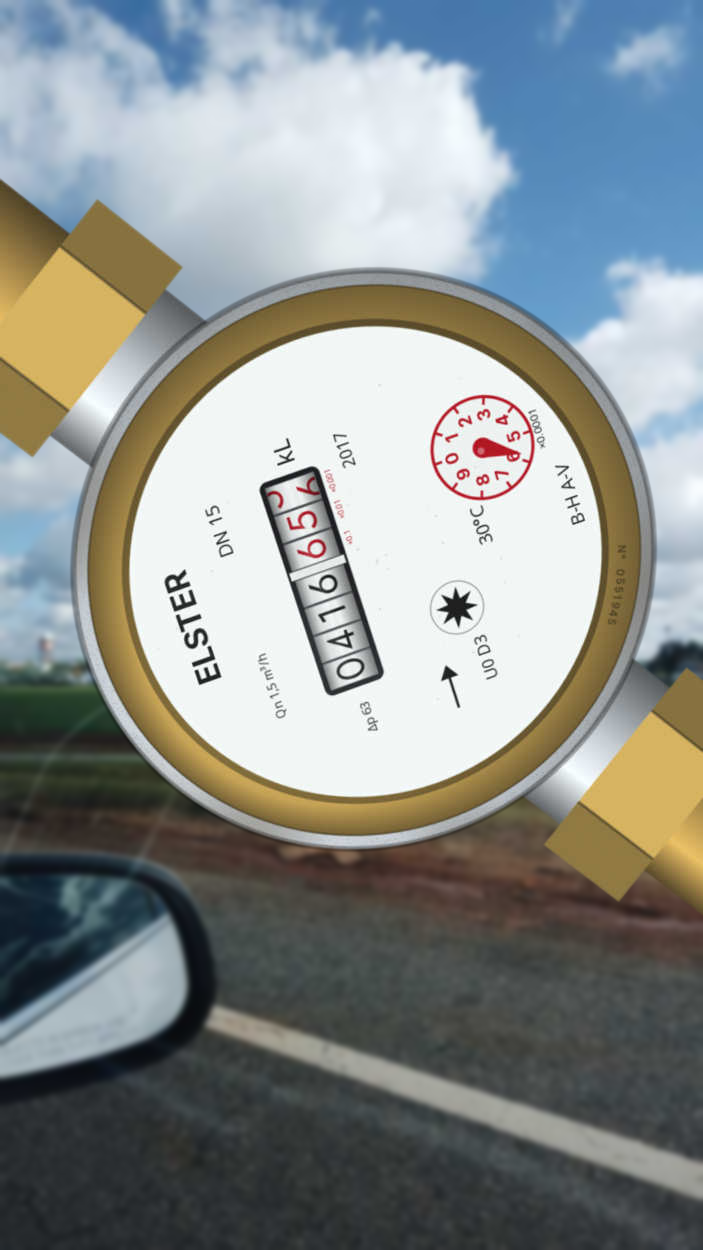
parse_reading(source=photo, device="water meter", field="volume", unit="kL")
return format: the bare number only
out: 416.6555
